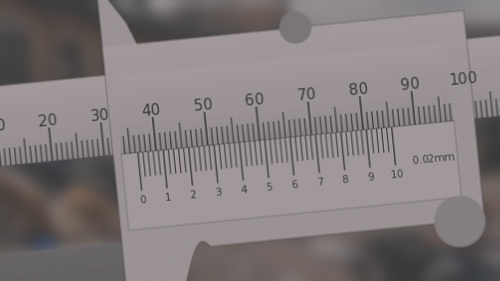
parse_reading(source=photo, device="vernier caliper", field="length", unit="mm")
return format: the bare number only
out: 36.5
